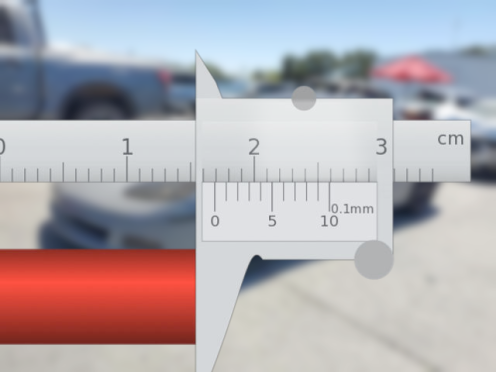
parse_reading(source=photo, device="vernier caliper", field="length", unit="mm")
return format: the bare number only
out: 16.9
